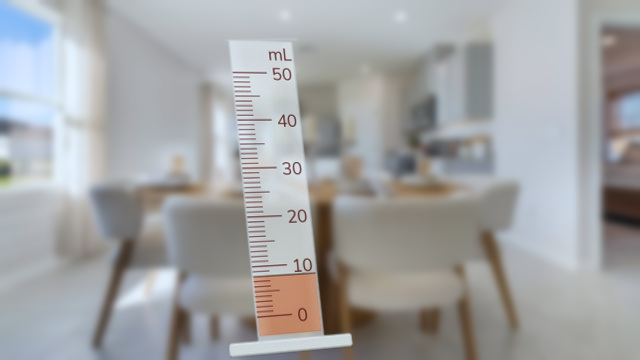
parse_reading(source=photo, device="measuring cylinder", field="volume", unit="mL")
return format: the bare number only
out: 8
